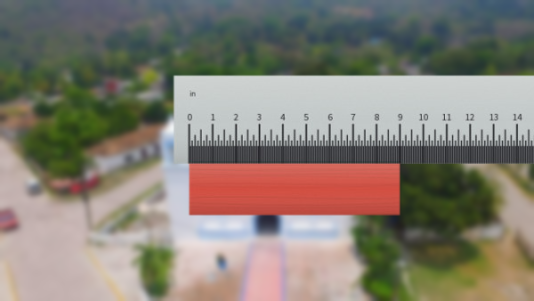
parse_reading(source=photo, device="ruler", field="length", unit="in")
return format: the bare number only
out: 9
